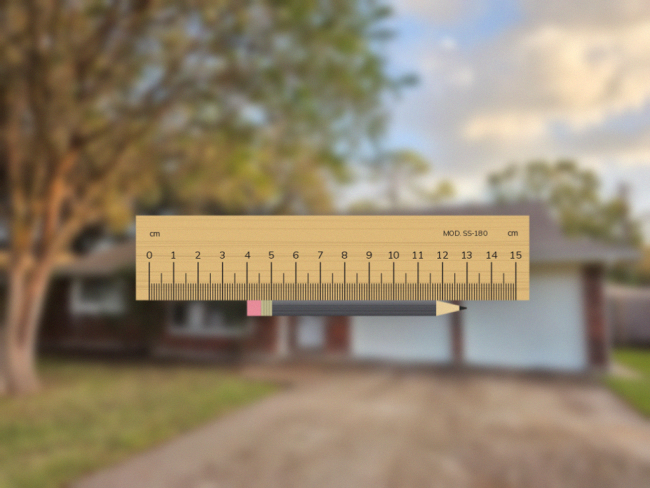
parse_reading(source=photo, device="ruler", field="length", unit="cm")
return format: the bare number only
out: 9
